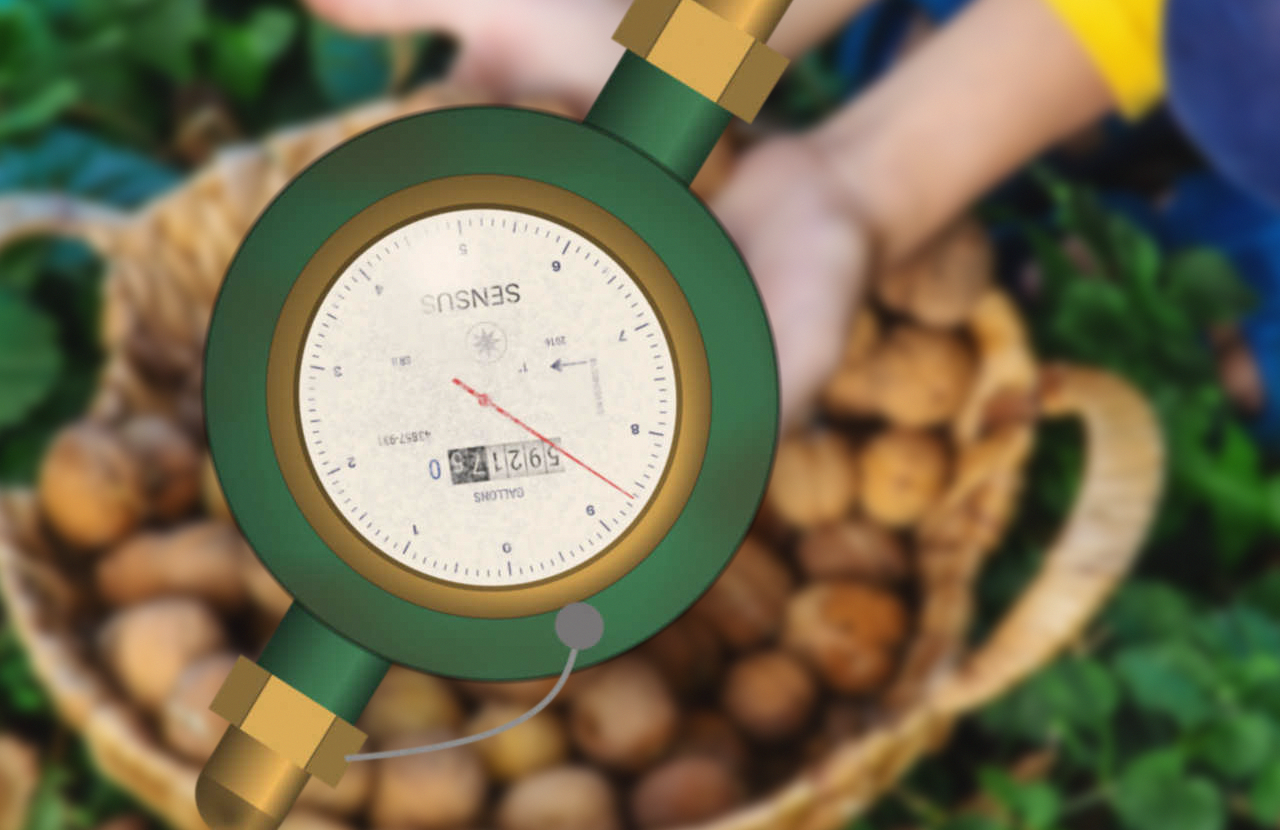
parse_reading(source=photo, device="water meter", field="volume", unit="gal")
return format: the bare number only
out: 5921748.6
